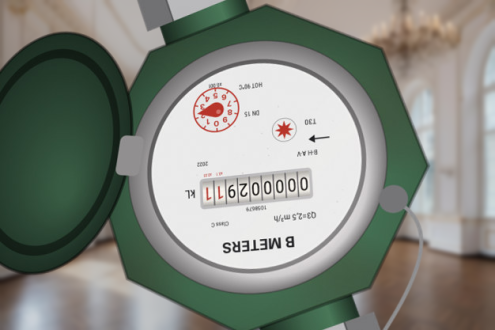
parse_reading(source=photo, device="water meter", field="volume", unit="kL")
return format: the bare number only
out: 29.112
